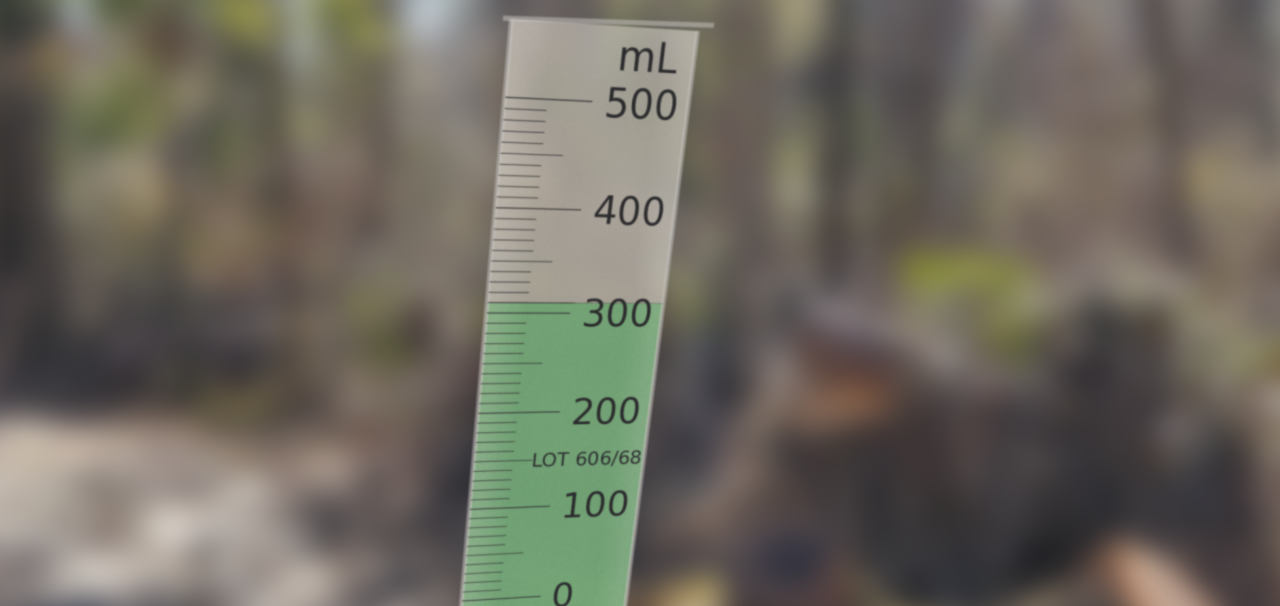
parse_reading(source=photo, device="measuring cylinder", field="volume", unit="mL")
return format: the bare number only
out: 310
